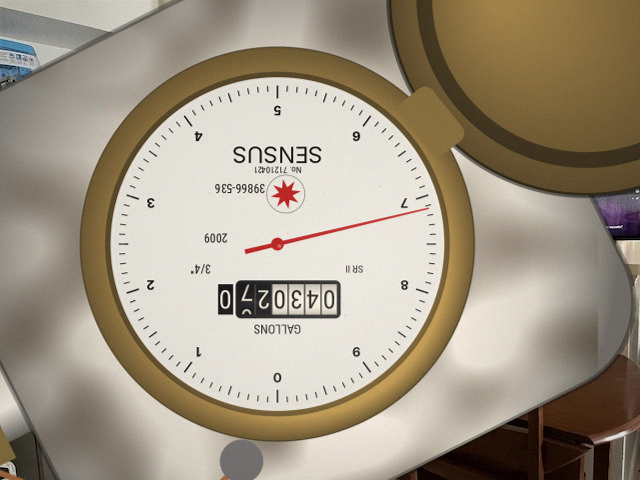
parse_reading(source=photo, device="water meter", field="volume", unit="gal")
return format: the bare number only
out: 430267.1
